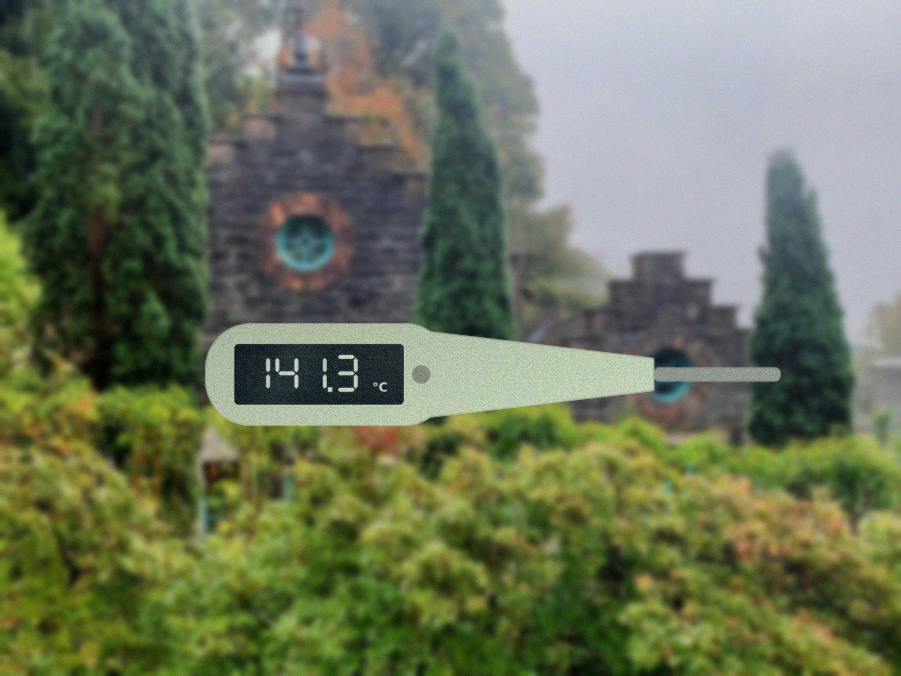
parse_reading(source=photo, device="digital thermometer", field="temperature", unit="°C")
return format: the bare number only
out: 141.3
